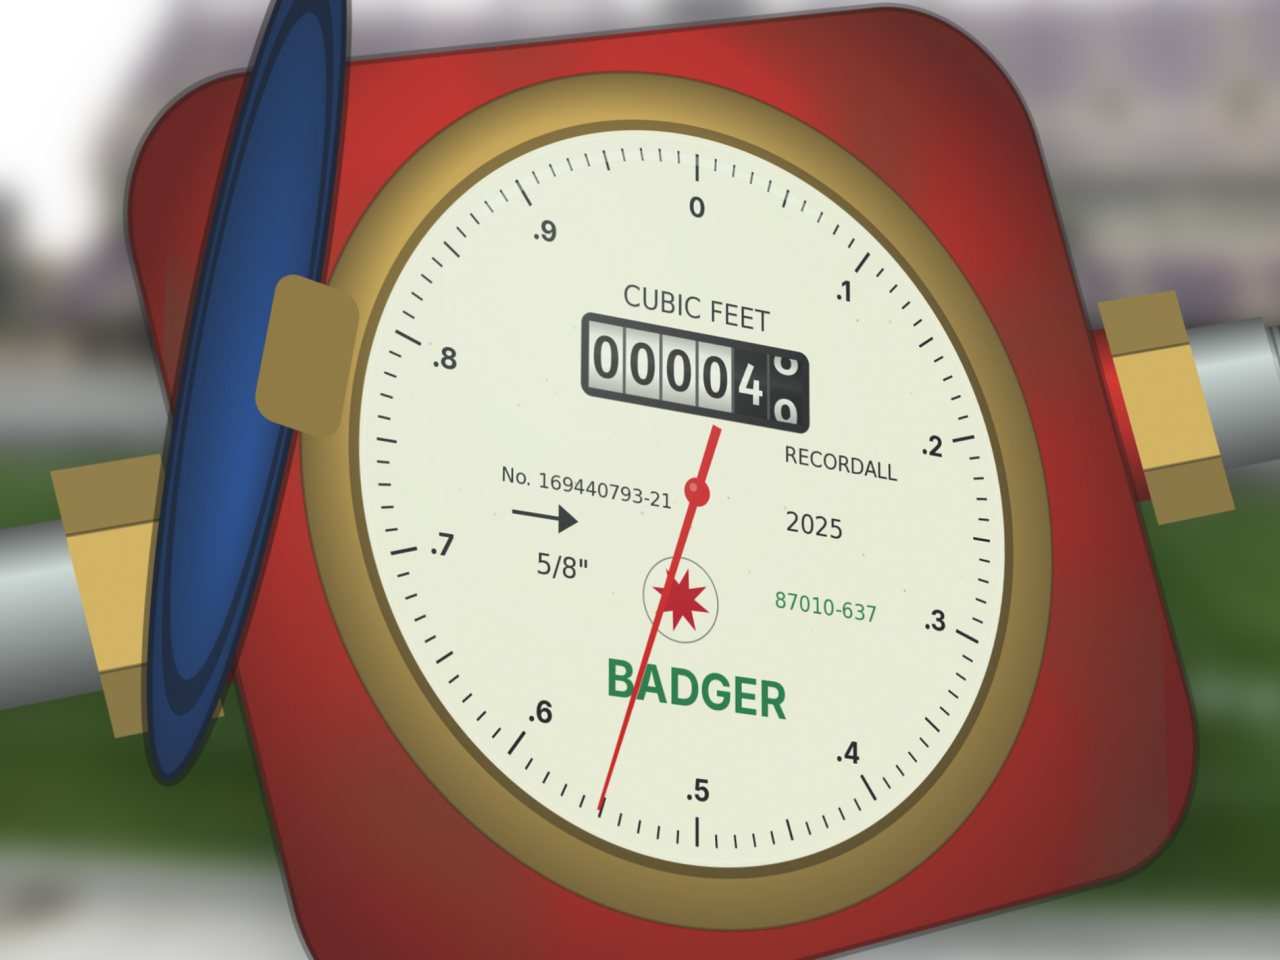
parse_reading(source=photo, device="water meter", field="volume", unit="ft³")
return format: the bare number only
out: 48.55
